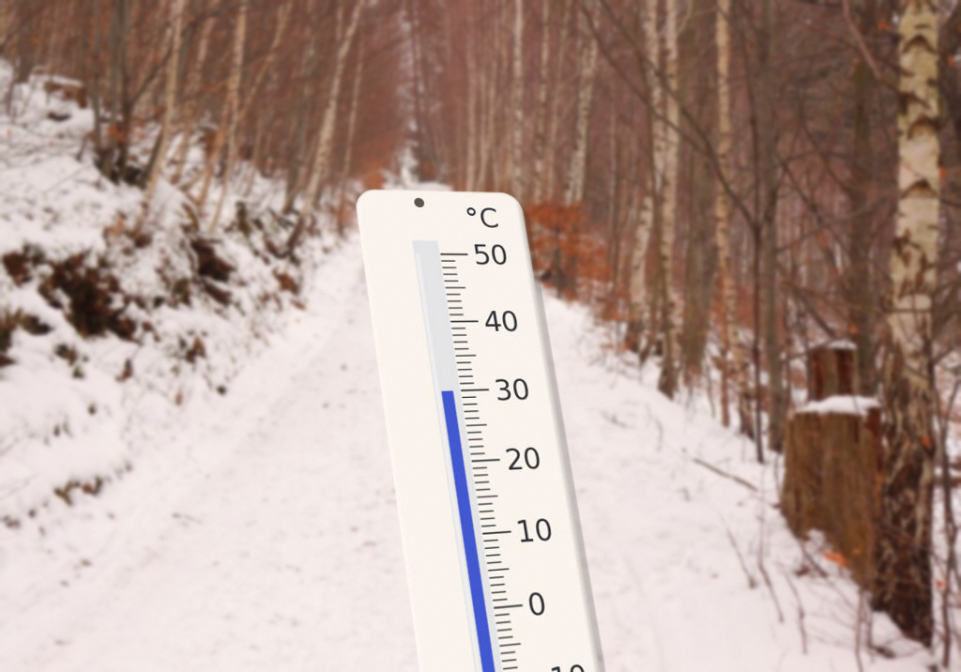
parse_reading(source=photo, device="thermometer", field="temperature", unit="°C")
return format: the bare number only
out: 30
